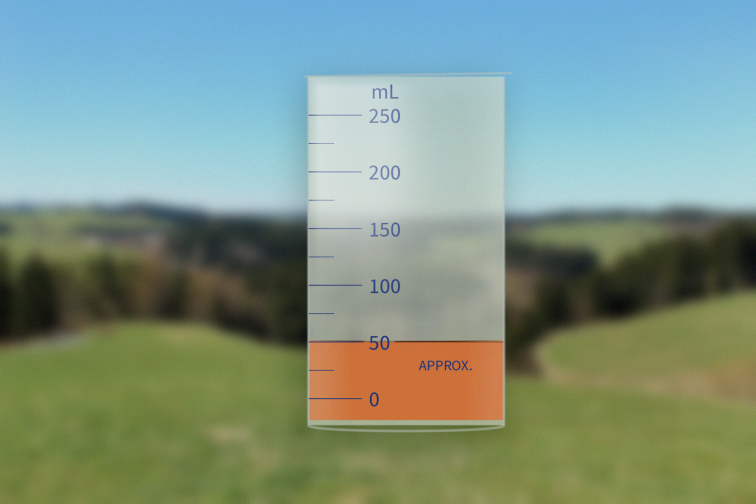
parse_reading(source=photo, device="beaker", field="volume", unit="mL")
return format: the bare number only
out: 50
